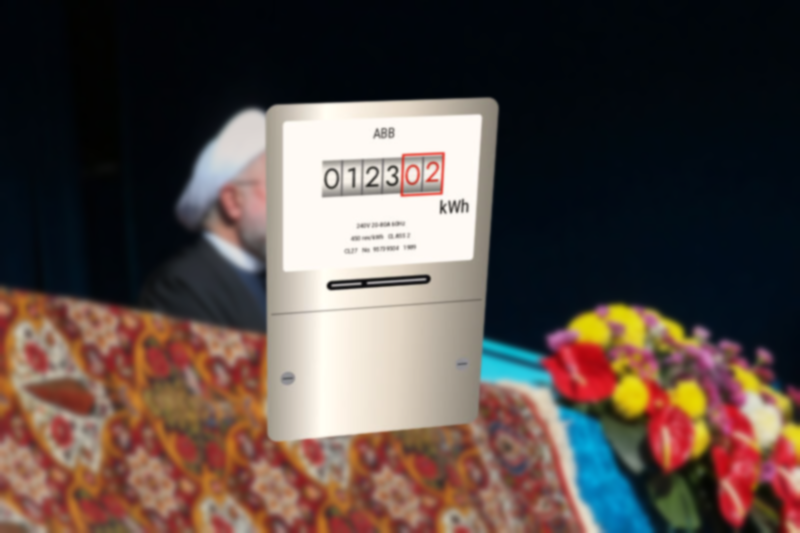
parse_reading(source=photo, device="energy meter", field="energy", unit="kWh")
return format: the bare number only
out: 123.02
